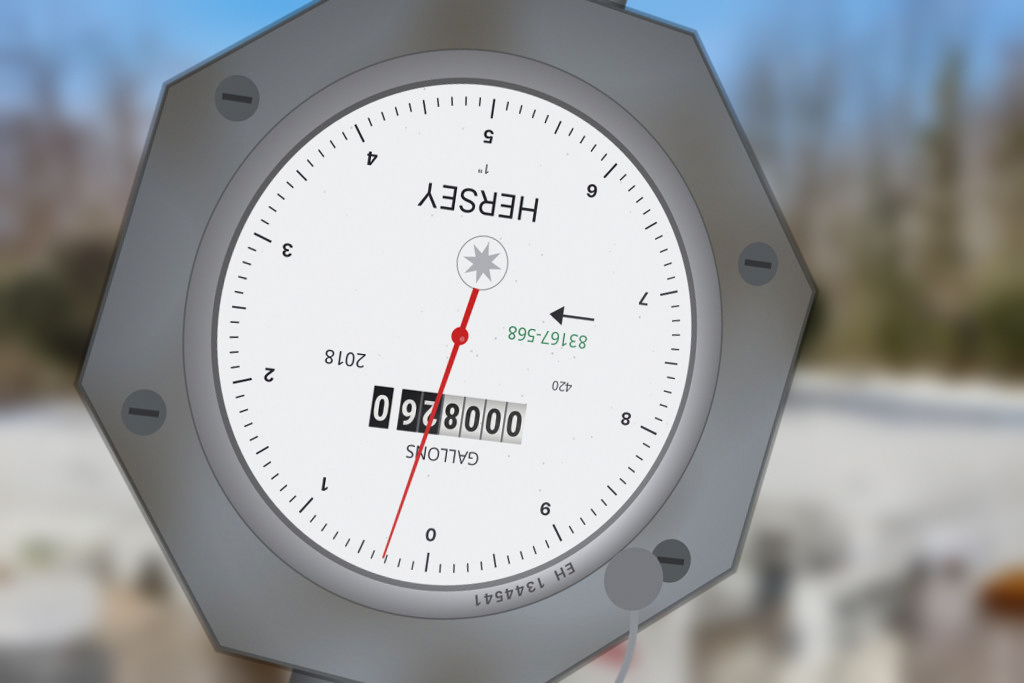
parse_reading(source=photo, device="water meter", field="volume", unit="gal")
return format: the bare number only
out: 8260.3
